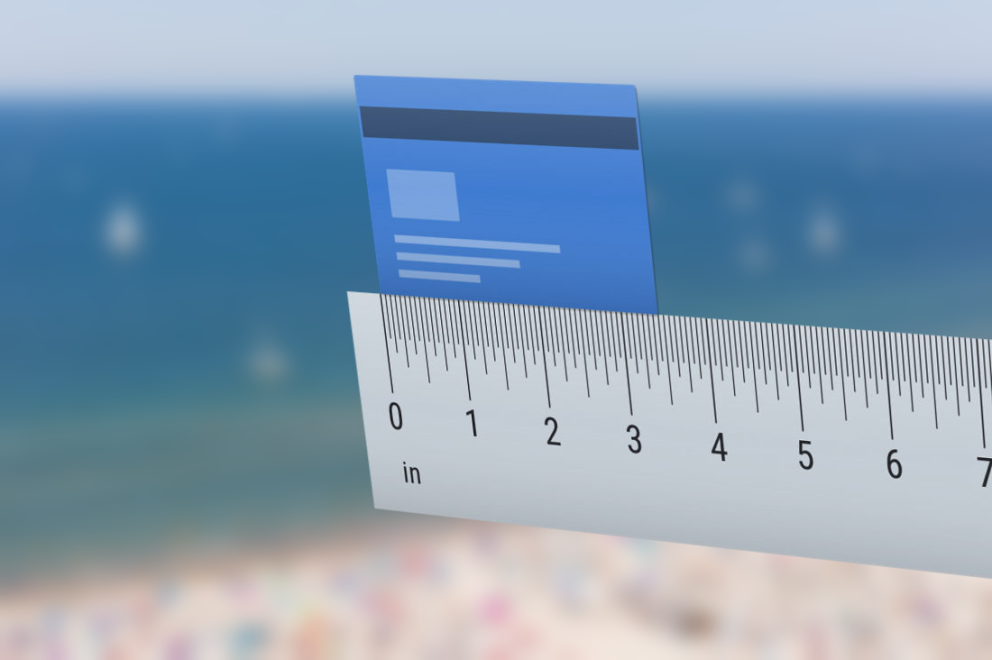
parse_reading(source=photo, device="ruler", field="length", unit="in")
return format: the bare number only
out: 3.4375
